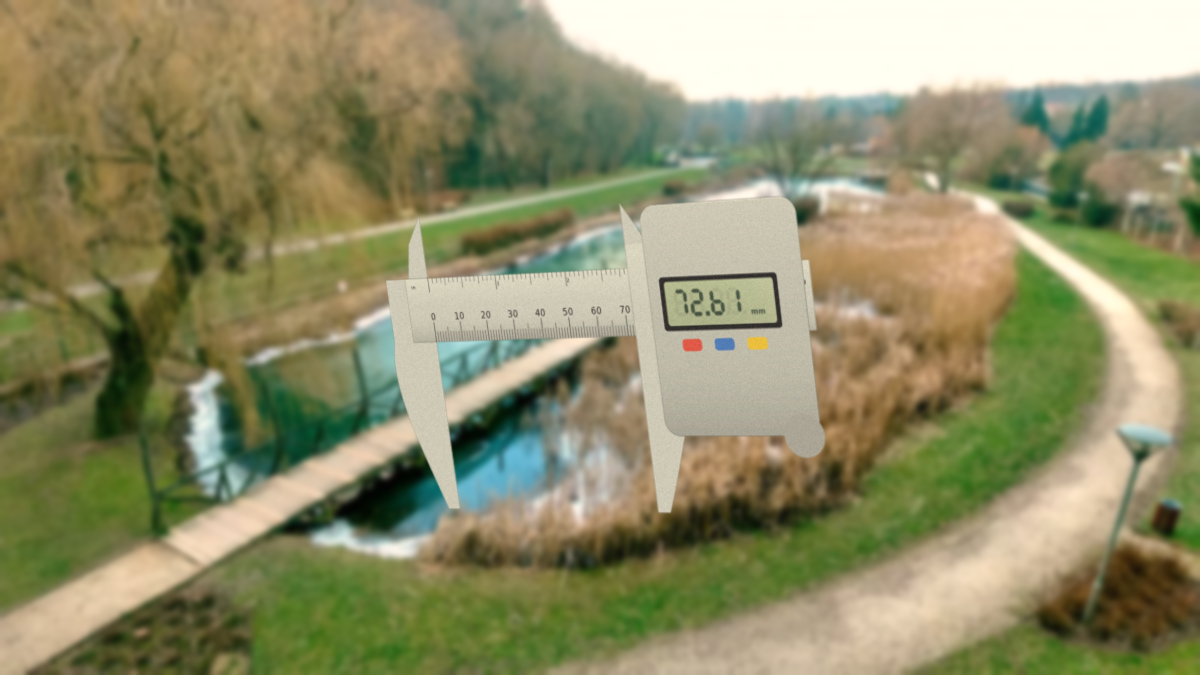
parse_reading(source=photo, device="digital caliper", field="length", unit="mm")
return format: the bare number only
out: 72.61
